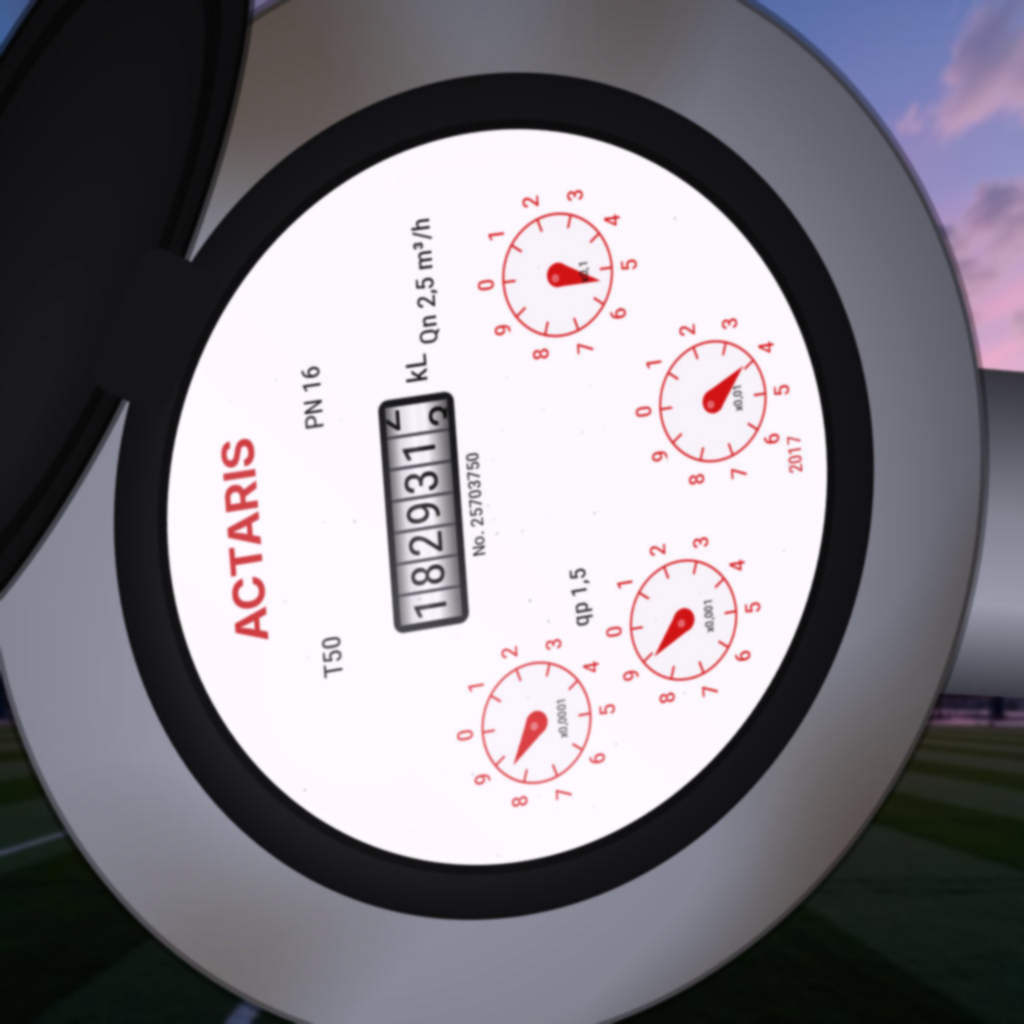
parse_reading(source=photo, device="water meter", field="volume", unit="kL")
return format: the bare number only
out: 1829312.5388
